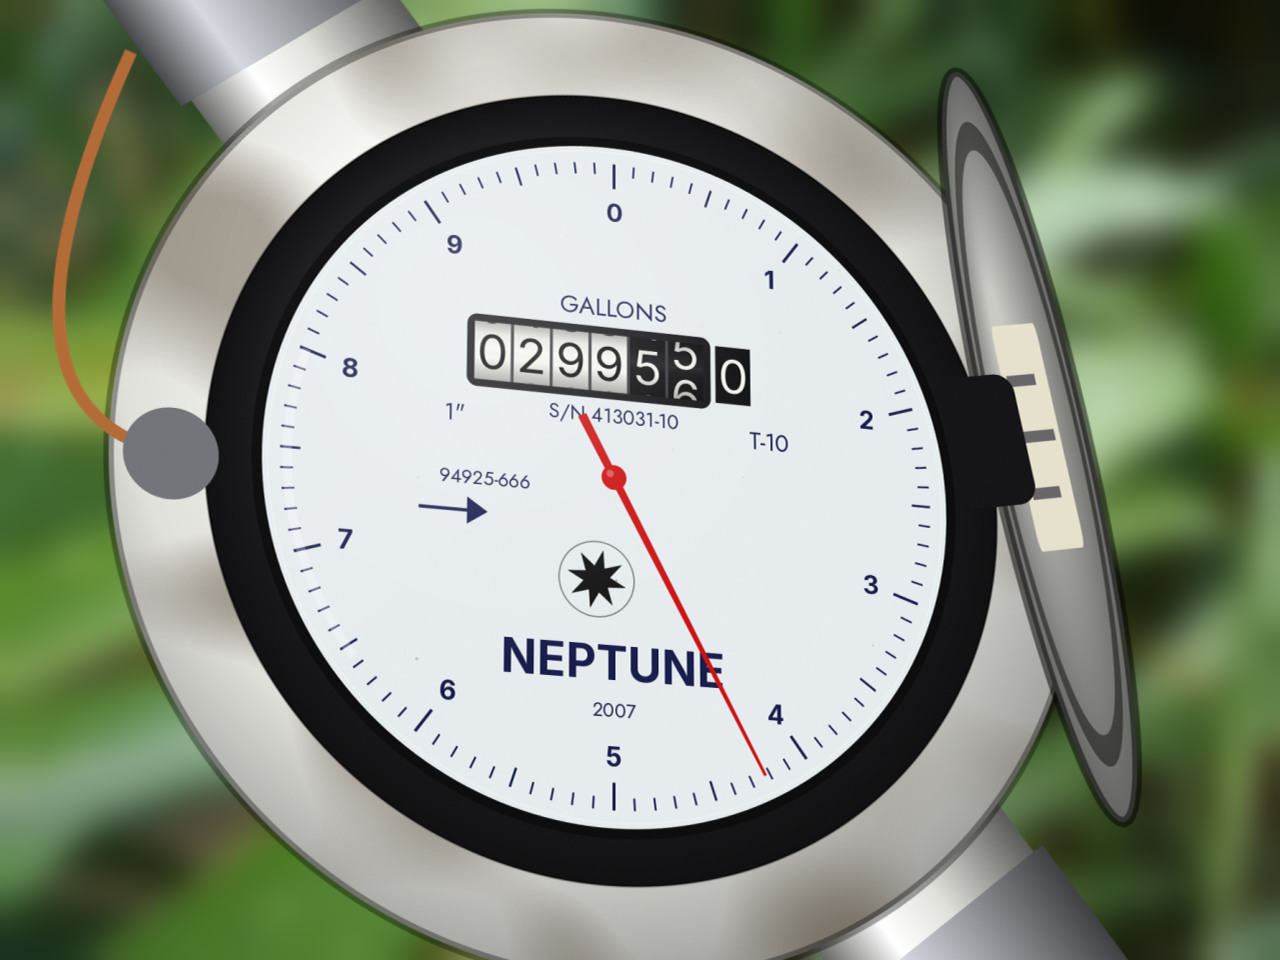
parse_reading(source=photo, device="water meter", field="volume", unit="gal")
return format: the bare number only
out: 299554.2
